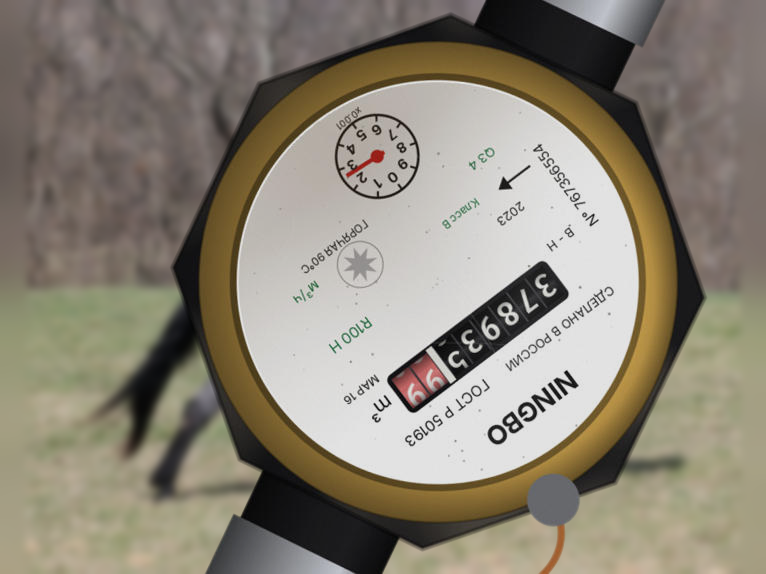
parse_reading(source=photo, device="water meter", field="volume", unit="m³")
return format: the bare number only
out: 378935.992
